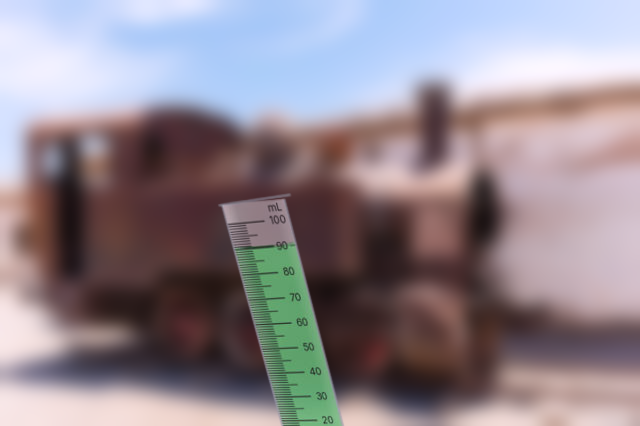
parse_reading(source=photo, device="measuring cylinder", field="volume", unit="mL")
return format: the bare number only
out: 90
